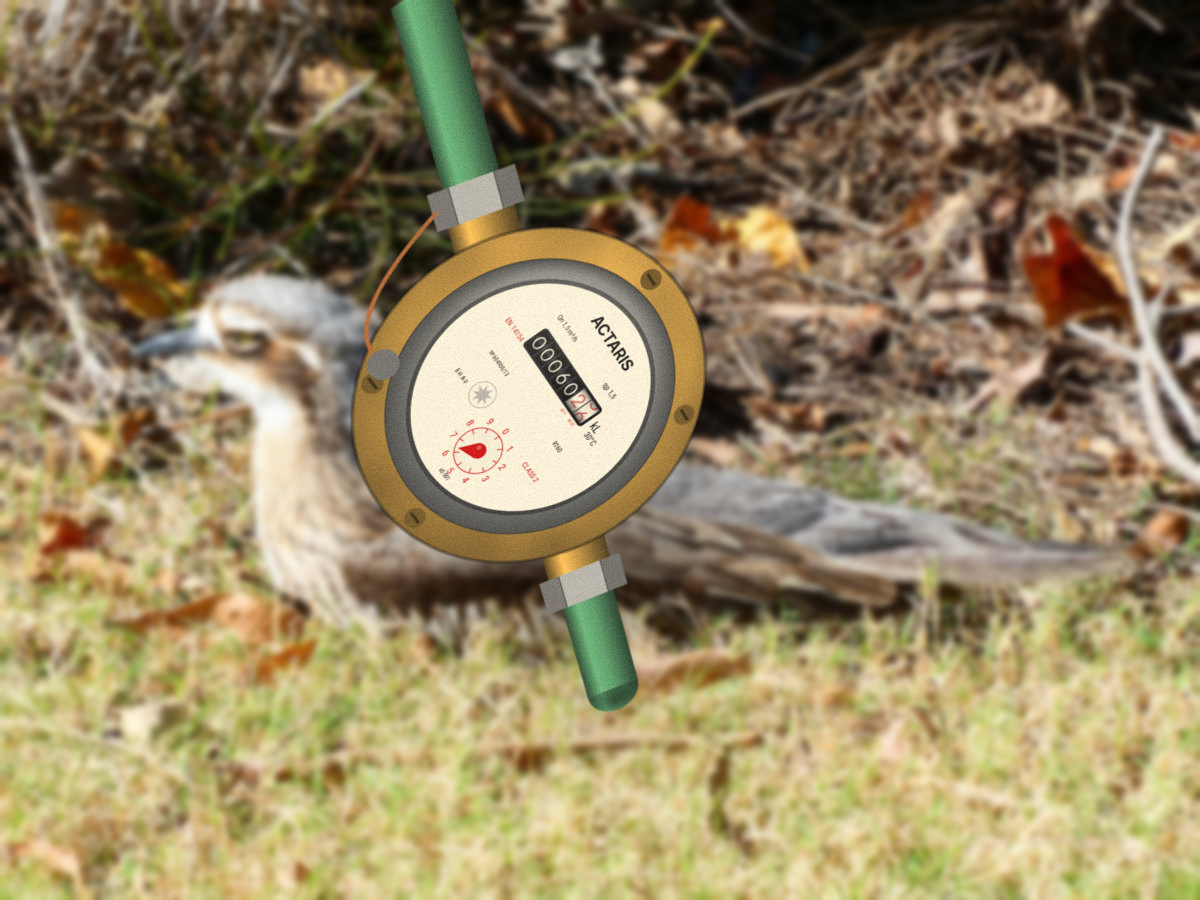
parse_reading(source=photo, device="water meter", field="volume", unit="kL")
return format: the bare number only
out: 60.256
